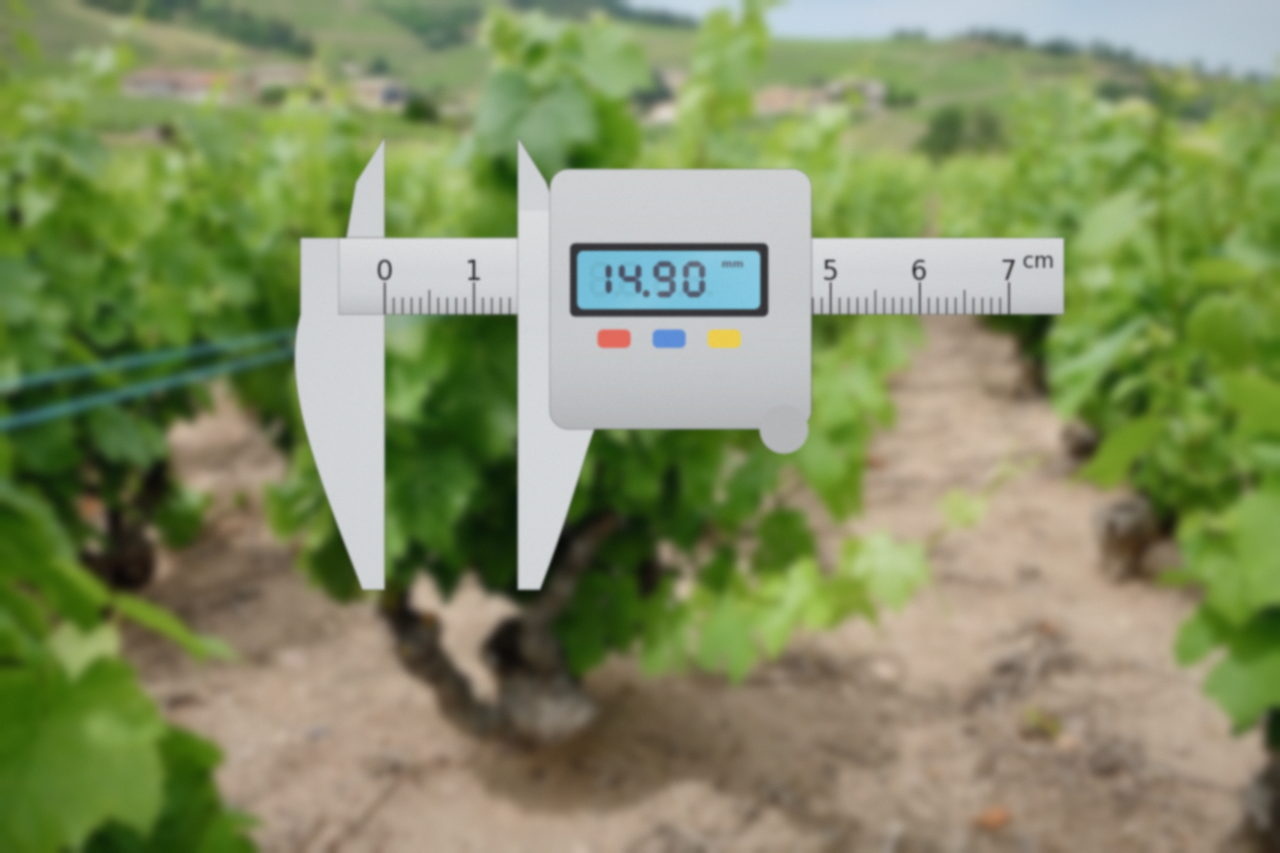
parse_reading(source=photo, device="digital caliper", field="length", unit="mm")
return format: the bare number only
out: 14.90
